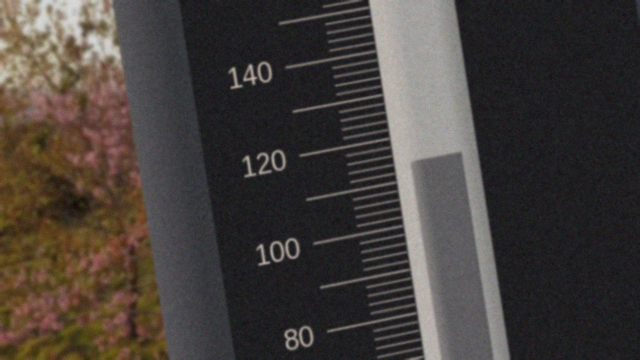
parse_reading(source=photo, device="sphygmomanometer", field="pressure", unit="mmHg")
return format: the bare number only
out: 114
